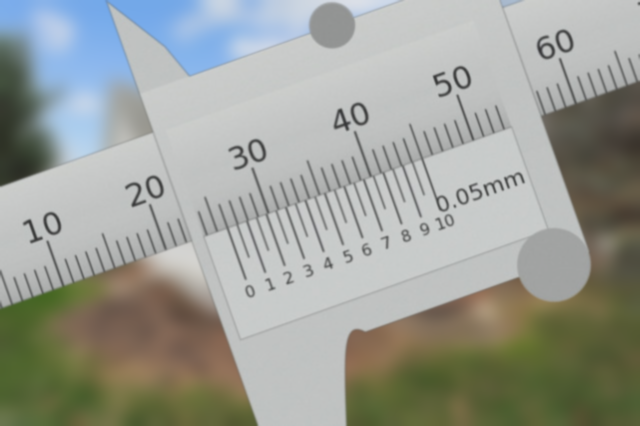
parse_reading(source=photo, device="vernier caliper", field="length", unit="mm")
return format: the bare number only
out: 26.0
